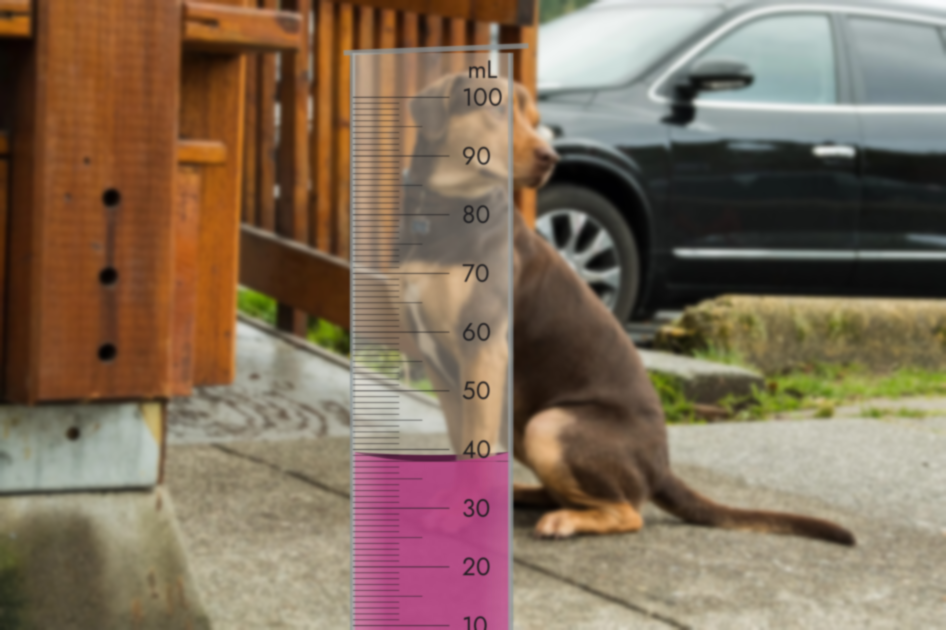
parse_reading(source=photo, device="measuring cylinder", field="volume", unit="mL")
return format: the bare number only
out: 38
